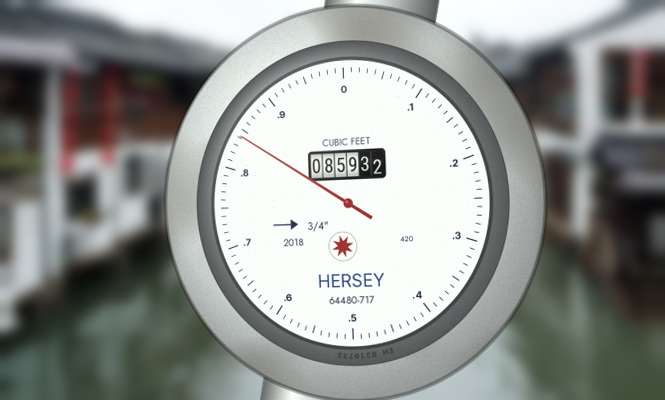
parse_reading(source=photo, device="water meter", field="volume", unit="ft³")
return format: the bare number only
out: 85931.84
